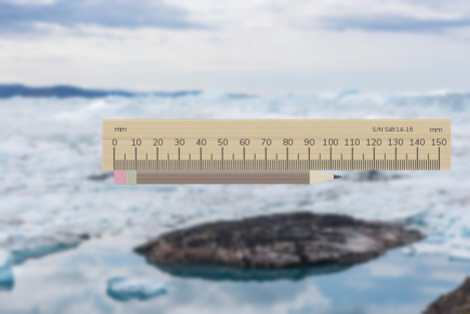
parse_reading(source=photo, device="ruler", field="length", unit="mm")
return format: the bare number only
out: 105
